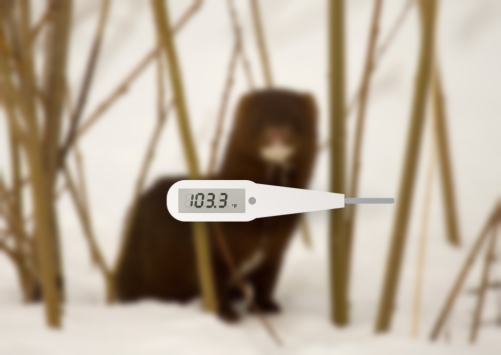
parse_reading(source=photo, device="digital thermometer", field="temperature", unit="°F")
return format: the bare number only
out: 103.3
